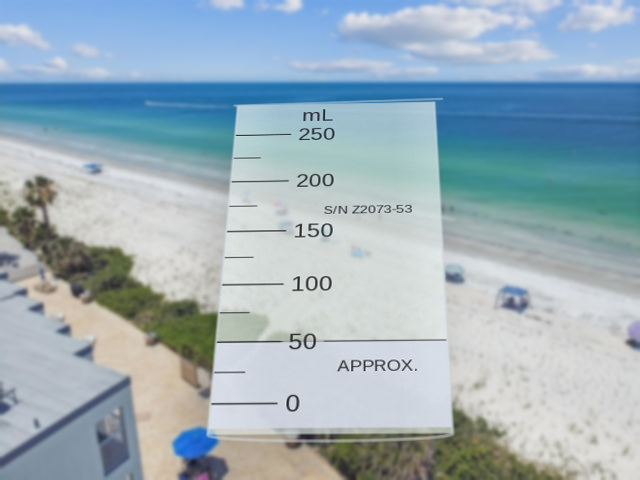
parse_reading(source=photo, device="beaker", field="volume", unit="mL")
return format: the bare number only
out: 50
